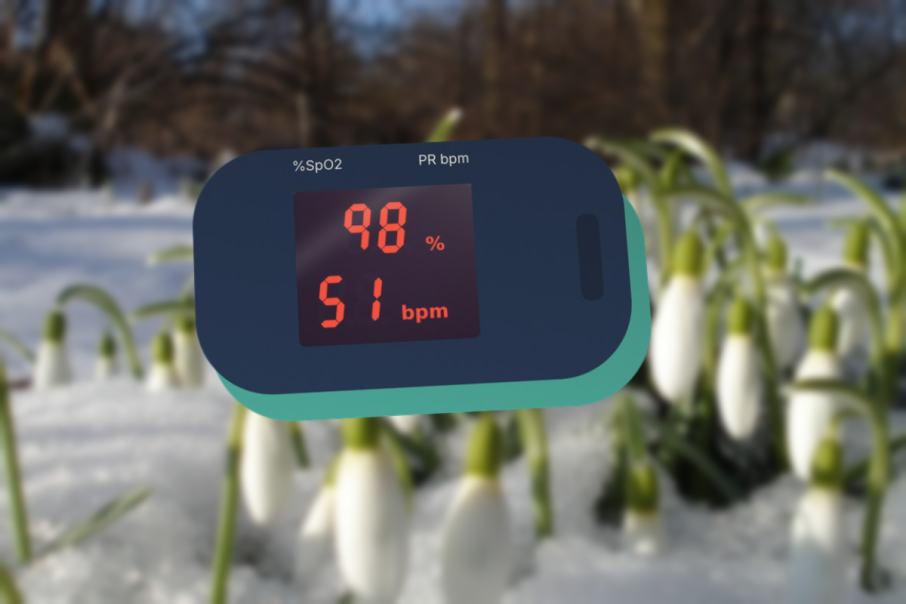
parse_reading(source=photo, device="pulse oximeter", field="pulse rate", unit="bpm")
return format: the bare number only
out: 51
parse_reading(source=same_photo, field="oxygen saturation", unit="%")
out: 98
